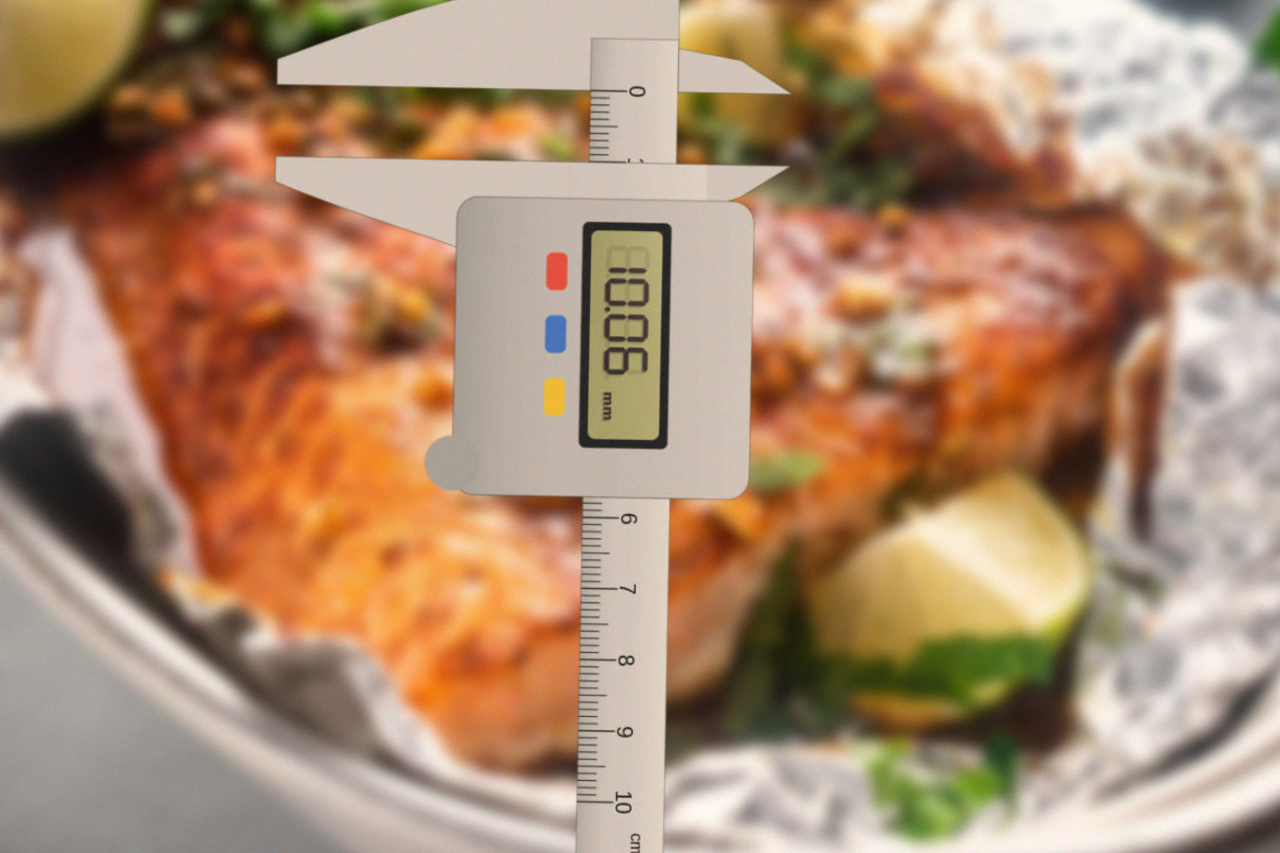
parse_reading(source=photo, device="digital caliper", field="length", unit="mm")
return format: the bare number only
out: 10.06
